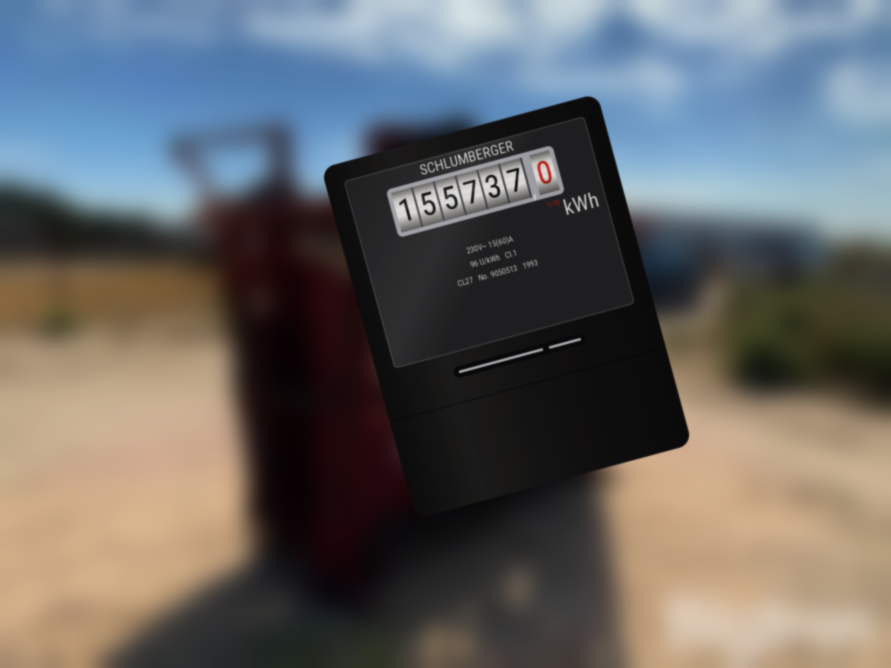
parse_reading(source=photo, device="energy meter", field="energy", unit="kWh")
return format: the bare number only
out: 155737.0
